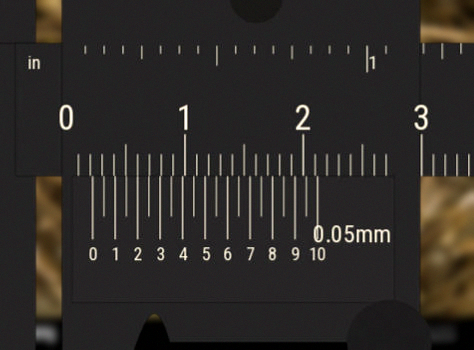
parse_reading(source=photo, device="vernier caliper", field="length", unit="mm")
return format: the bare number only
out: 2.2
